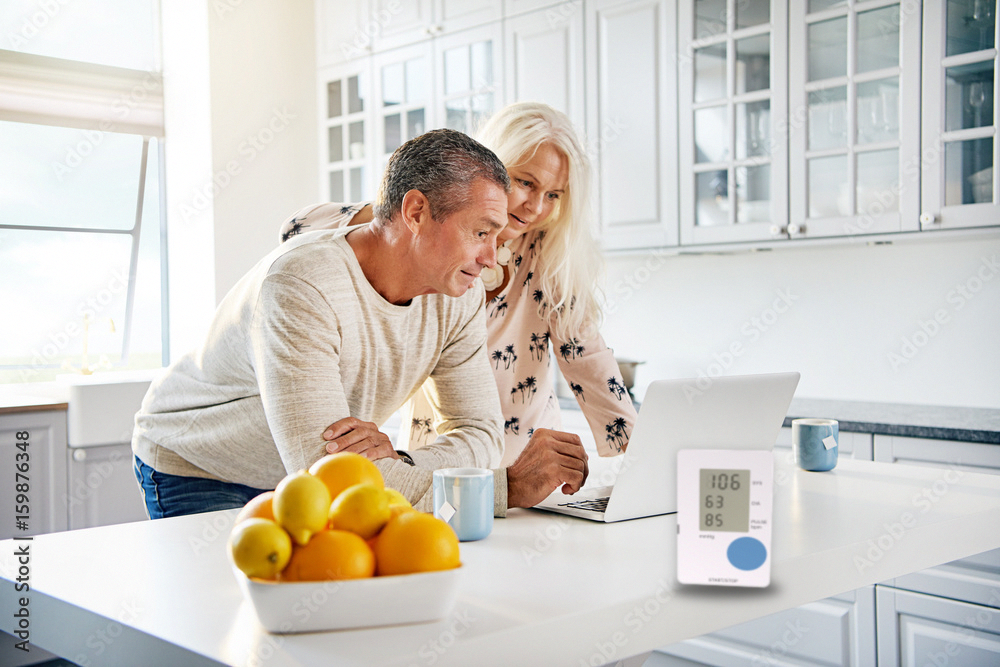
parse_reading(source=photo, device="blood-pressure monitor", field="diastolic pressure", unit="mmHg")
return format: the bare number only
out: 63
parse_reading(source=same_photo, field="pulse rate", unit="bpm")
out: 85
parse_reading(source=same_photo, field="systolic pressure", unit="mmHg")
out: 106
